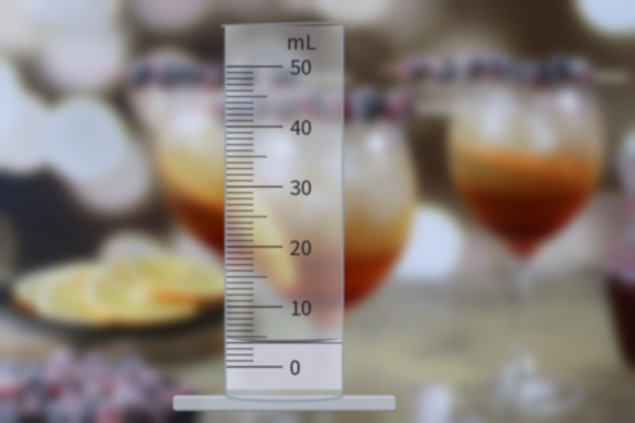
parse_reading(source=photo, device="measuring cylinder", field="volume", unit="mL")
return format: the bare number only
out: 4
